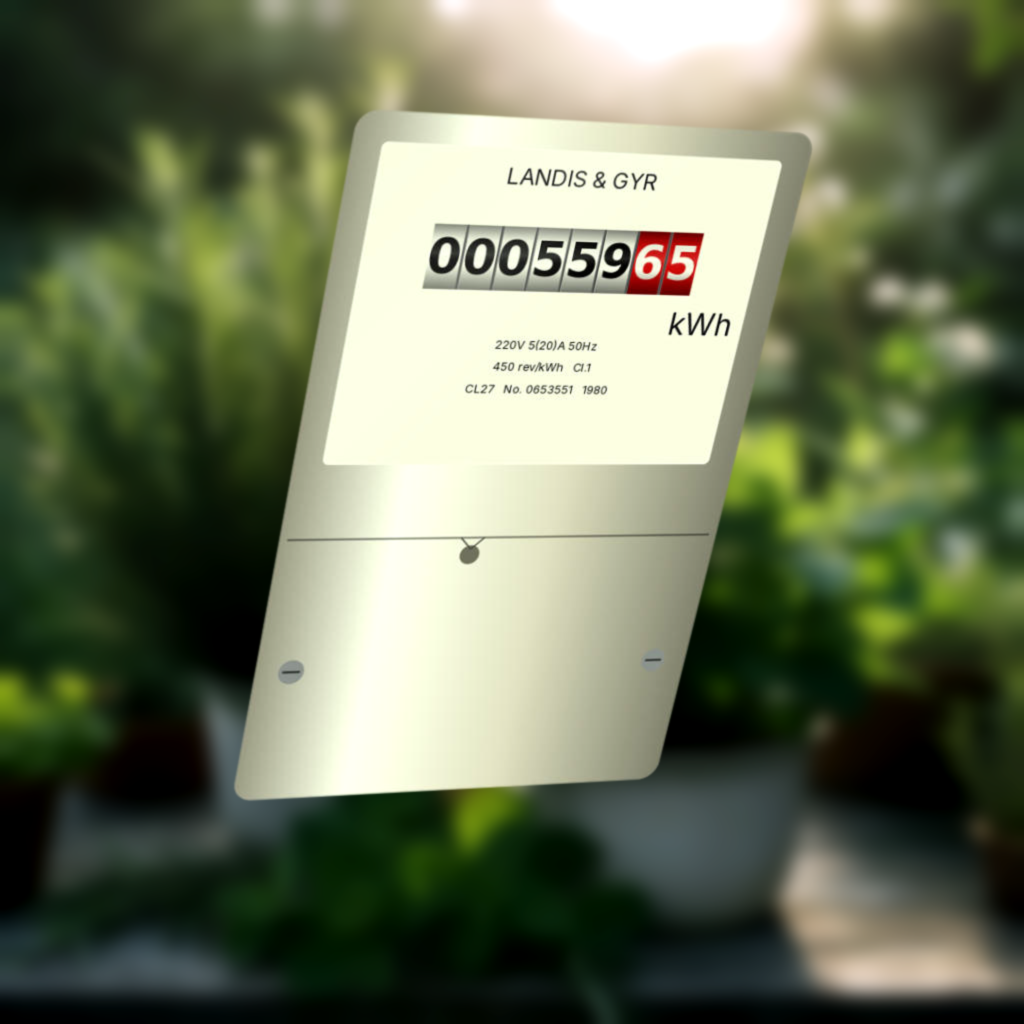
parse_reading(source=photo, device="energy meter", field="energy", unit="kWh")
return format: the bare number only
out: 559.65
